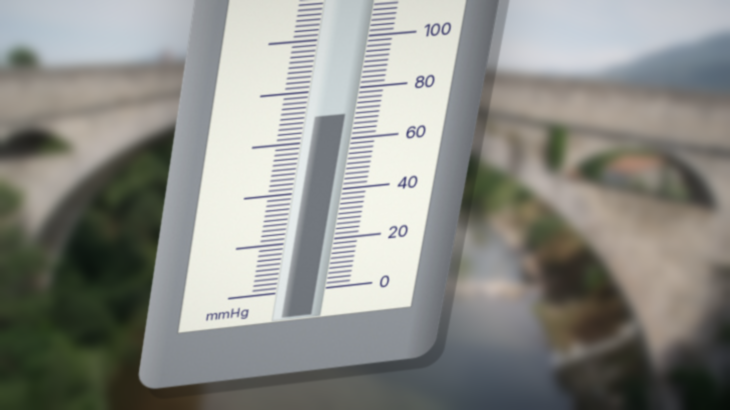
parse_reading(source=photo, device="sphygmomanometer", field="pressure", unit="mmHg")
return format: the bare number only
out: 70
